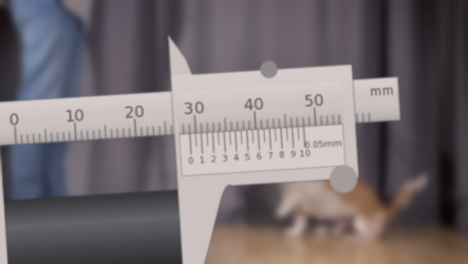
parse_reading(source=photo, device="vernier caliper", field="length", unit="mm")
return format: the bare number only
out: 29.0
